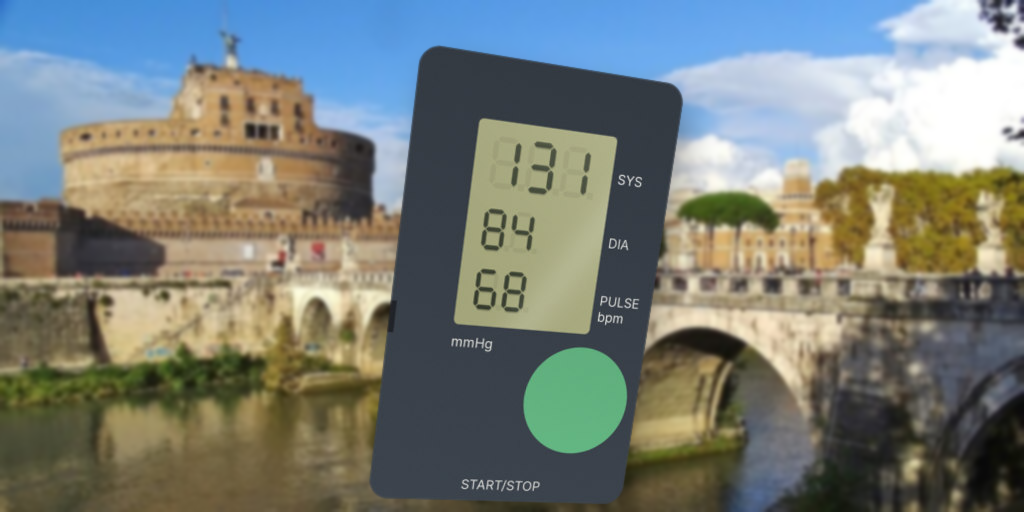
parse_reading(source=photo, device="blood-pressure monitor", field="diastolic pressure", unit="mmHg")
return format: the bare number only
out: 84
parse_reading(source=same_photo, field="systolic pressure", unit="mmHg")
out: 131
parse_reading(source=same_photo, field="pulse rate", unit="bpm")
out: 68
